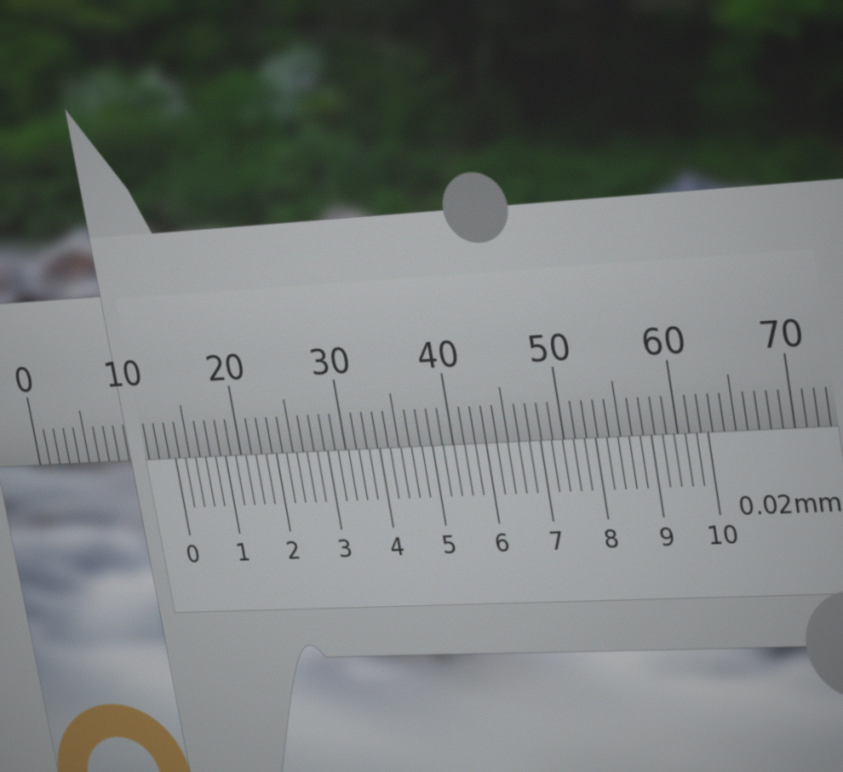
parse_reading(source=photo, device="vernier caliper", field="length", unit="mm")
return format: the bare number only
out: 13.6
